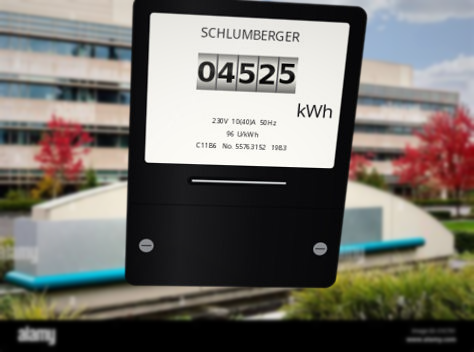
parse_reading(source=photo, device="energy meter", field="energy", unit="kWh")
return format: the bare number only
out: 4525
